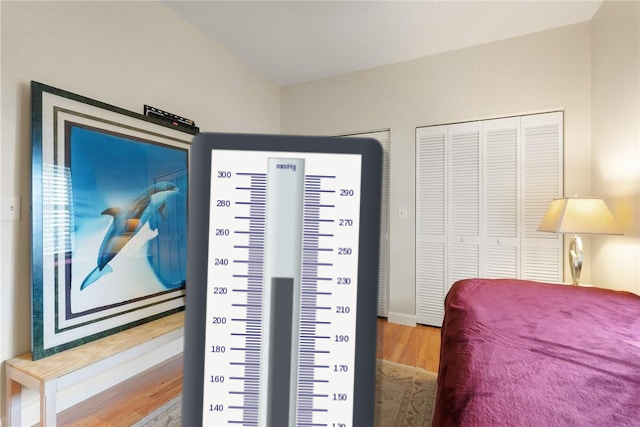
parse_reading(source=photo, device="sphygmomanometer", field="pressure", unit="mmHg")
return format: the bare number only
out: 230
